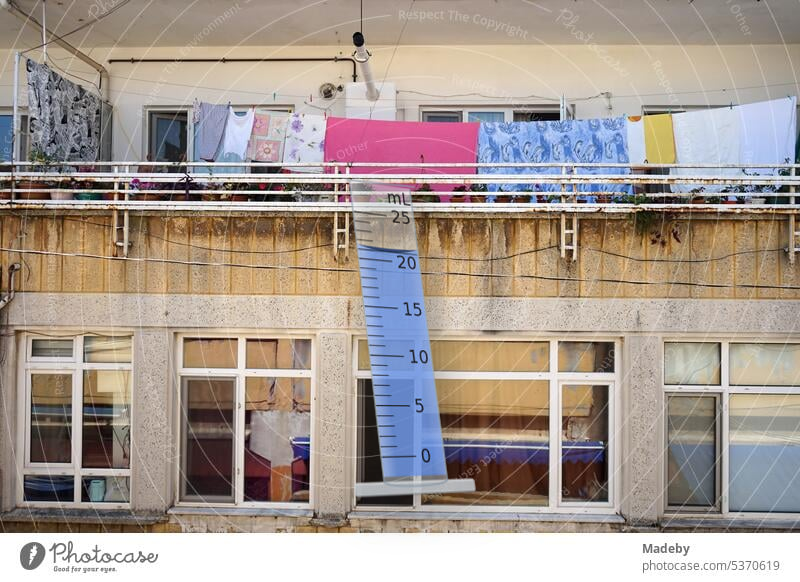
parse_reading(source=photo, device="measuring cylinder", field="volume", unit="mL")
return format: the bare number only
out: 21
